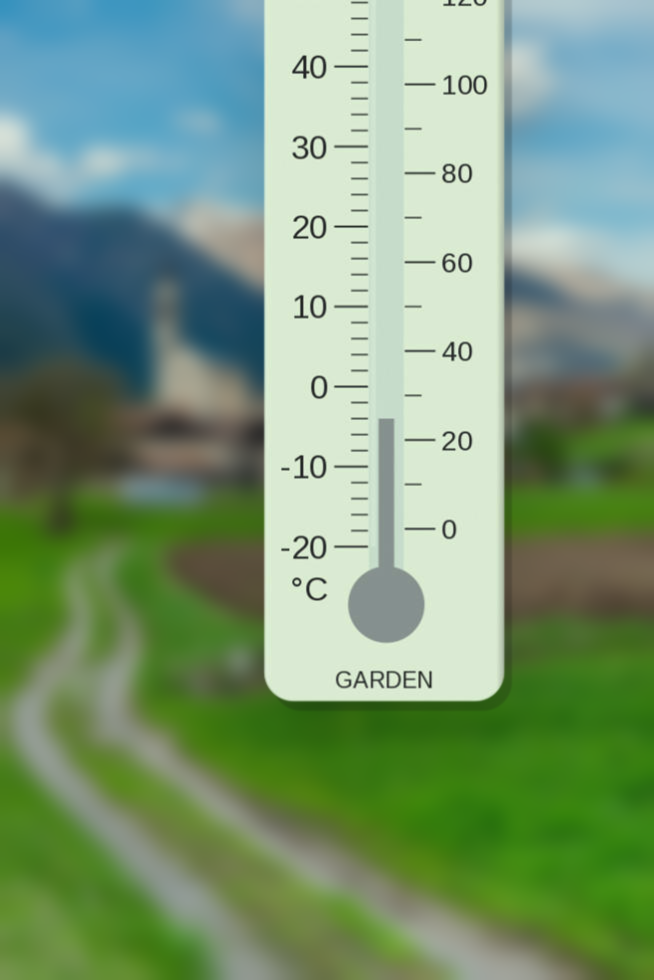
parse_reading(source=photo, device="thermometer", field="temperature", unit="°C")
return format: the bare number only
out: -4
